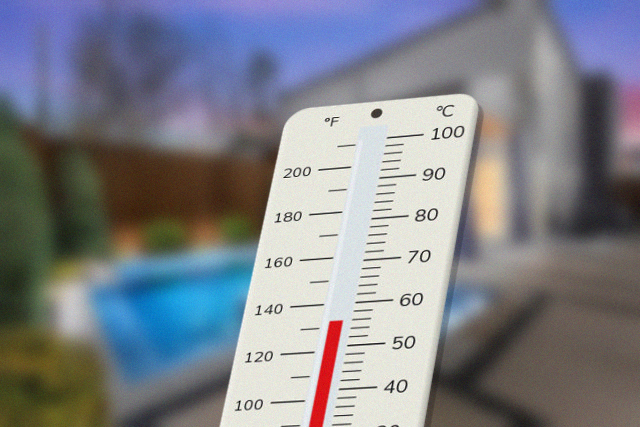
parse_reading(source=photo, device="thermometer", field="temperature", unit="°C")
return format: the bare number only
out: 56
